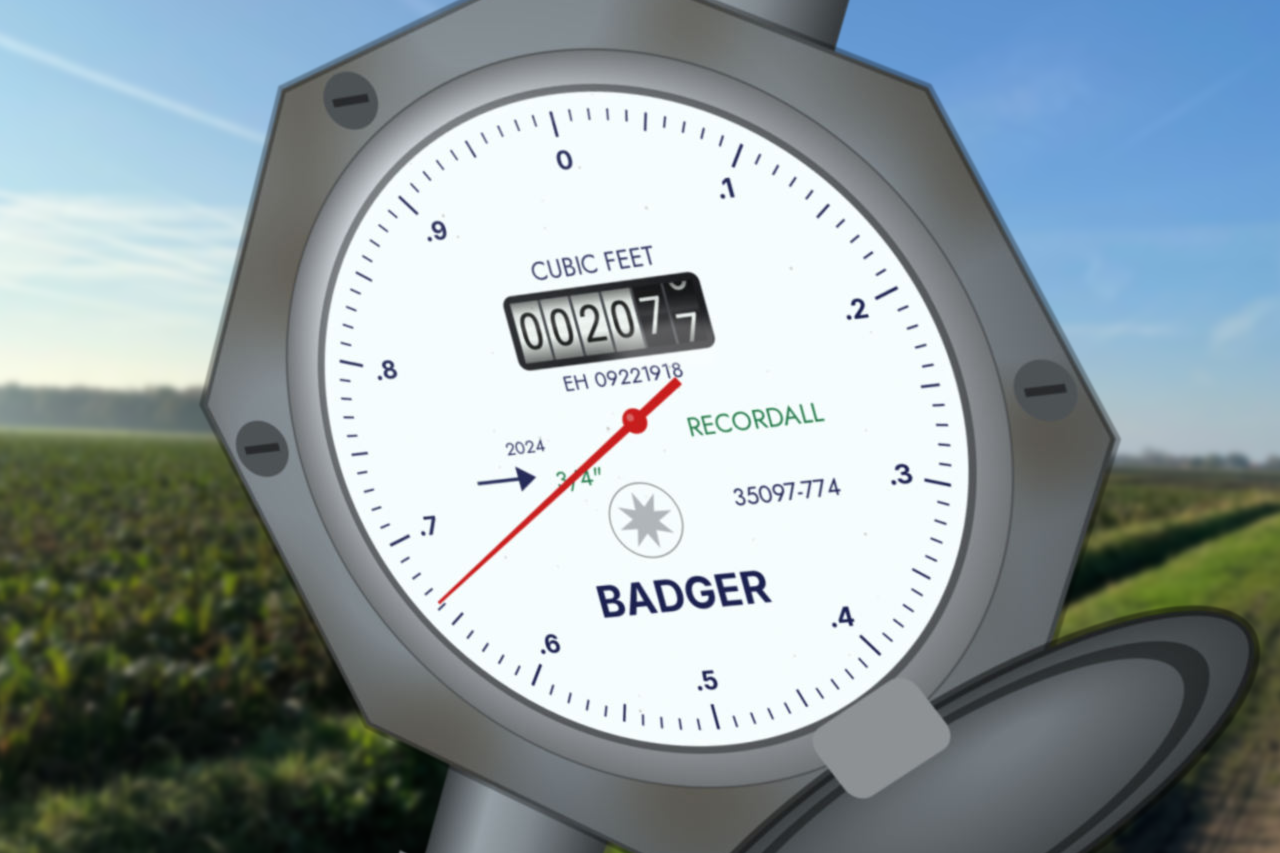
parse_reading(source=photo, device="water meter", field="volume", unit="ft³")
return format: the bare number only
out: 2076.66
